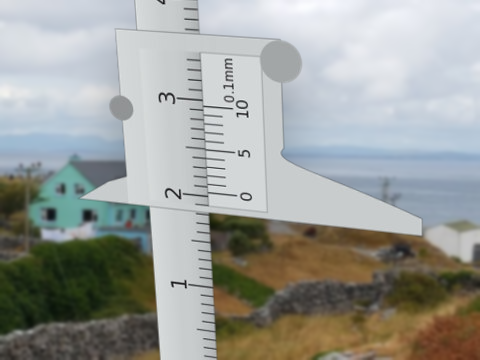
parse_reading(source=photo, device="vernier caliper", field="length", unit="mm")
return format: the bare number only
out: 20.4
